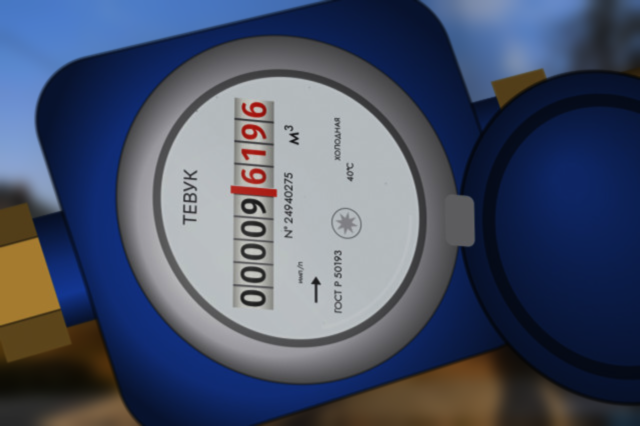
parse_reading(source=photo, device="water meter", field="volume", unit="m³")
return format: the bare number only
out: 9.6196
